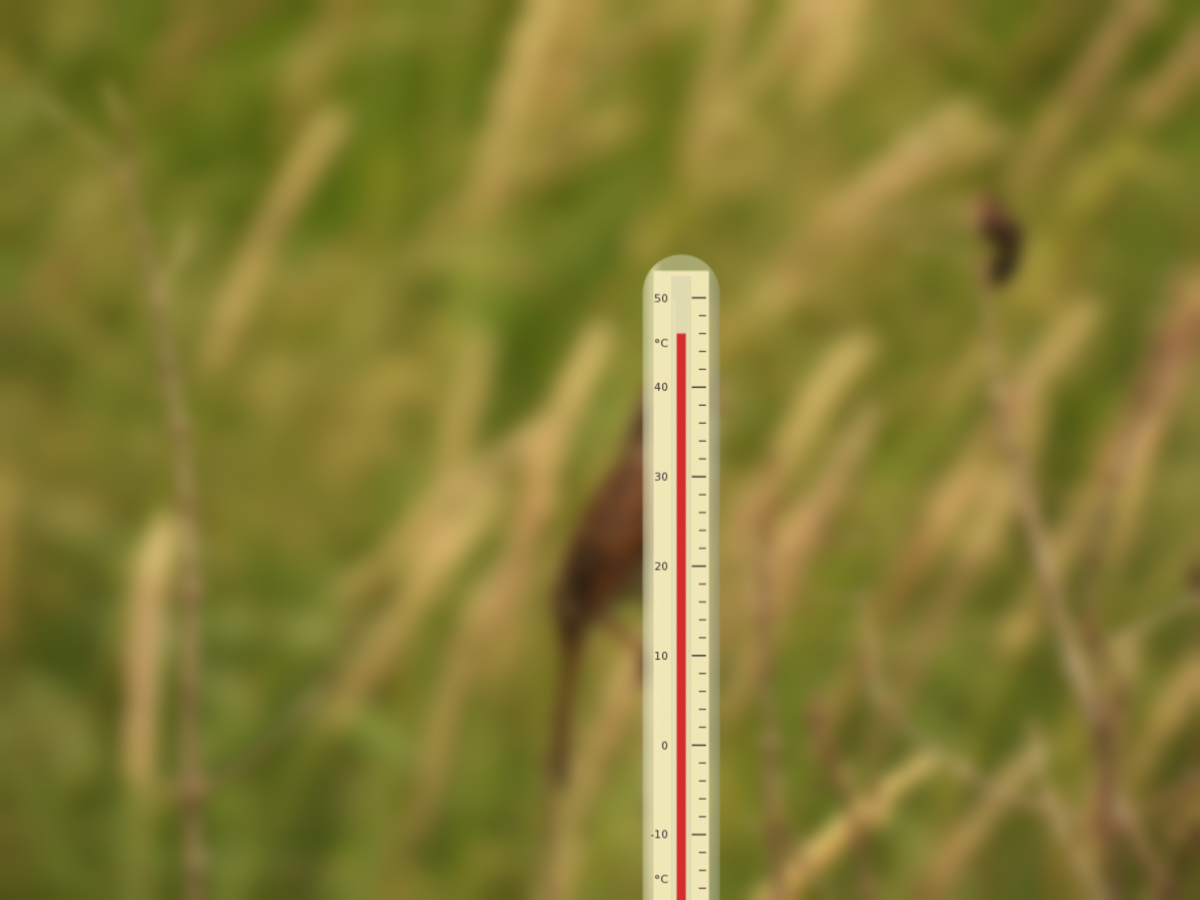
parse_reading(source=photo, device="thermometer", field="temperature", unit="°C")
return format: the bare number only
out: 46
